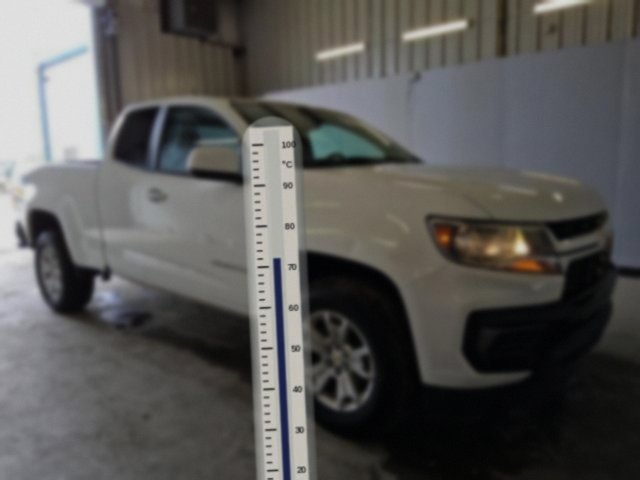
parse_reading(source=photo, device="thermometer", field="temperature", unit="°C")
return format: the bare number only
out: 72
